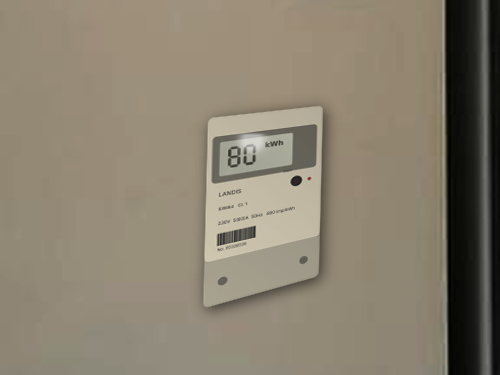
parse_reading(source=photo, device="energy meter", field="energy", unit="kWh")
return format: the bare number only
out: 80
